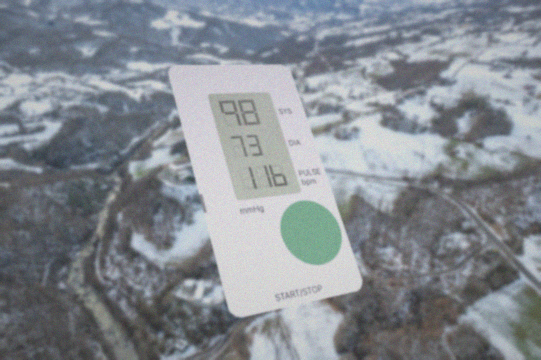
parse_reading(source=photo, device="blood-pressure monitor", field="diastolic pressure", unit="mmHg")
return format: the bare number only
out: 73
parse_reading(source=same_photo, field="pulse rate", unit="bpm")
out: 116
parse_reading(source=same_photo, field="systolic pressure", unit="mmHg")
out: 98
